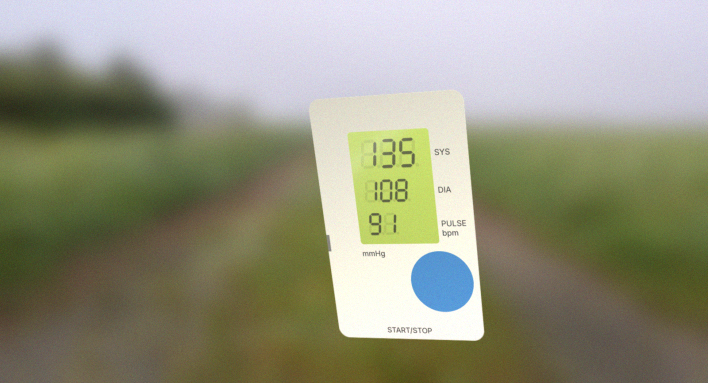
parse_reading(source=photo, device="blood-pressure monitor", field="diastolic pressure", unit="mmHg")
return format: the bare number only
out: 108
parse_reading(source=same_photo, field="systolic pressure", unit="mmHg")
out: 135
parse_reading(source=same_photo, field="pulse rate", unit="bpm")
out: 91
